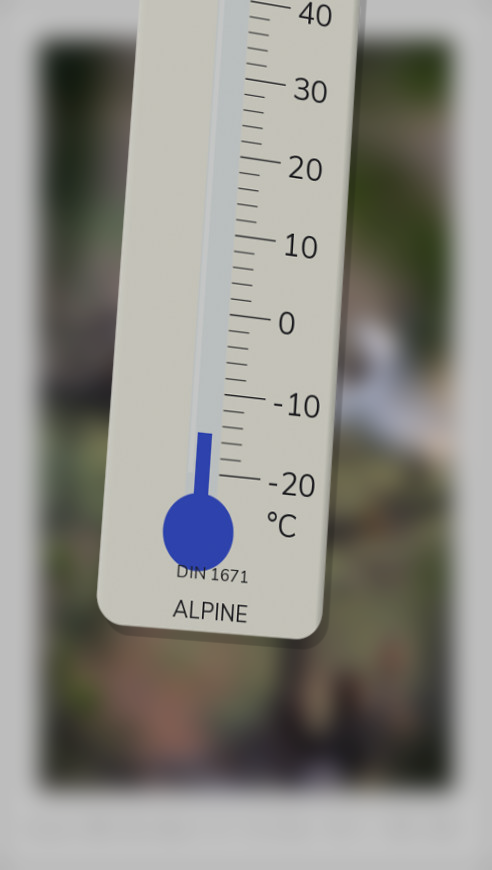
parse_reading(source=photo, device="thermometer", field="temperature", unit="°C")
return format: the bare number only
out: -15
